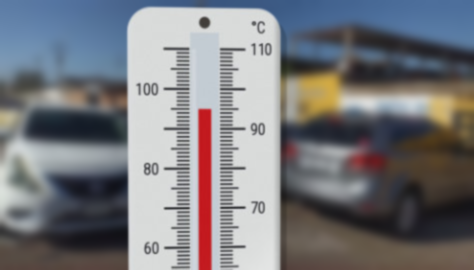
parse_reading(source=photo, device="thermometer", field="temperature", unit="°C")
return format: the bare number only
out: 95
